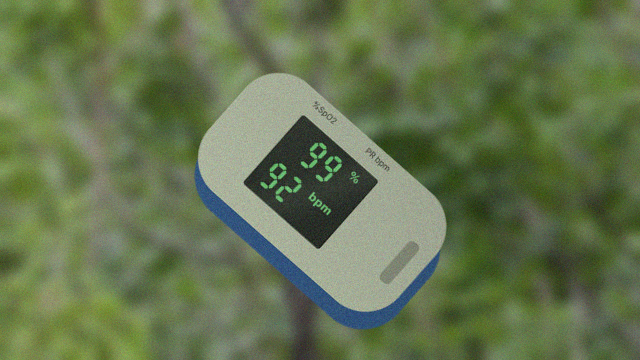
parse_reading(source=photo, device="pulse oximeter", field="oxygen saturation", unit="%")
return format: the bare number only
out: 99
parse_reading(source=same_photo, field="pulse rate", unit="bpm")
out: 92
